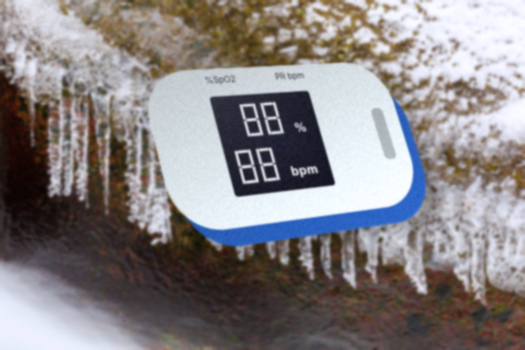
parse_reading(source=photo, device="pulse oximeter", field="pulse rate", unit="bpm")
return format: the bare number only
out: 88
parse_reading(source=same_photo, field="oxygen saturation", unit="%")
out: 88
